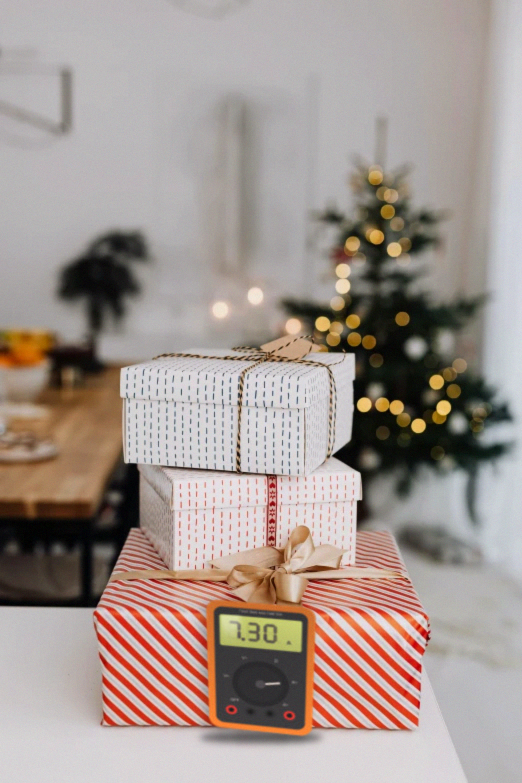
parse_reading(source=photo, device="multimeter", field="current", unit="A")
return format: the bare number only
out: 7.30
